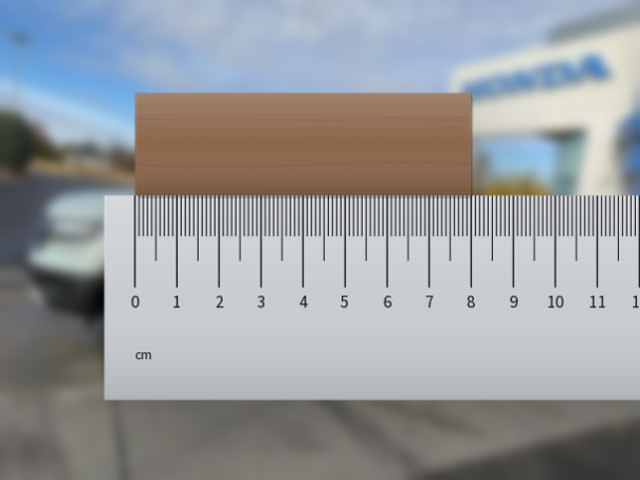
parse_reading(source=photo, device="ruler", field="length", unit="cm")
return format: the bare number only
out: 8
